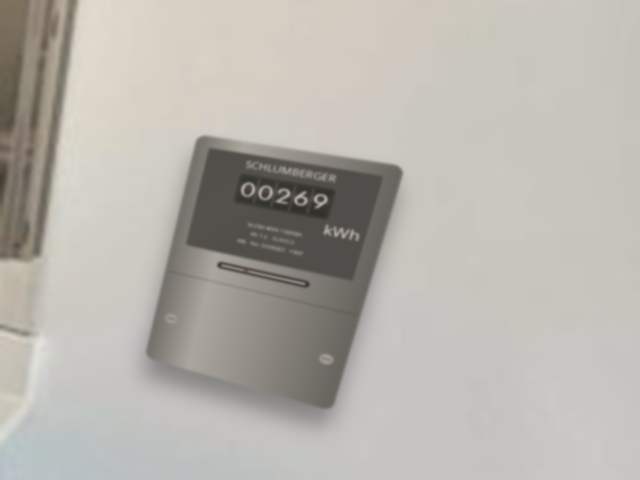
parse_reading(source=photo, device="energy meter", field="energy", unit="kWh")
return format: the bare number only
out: 269
